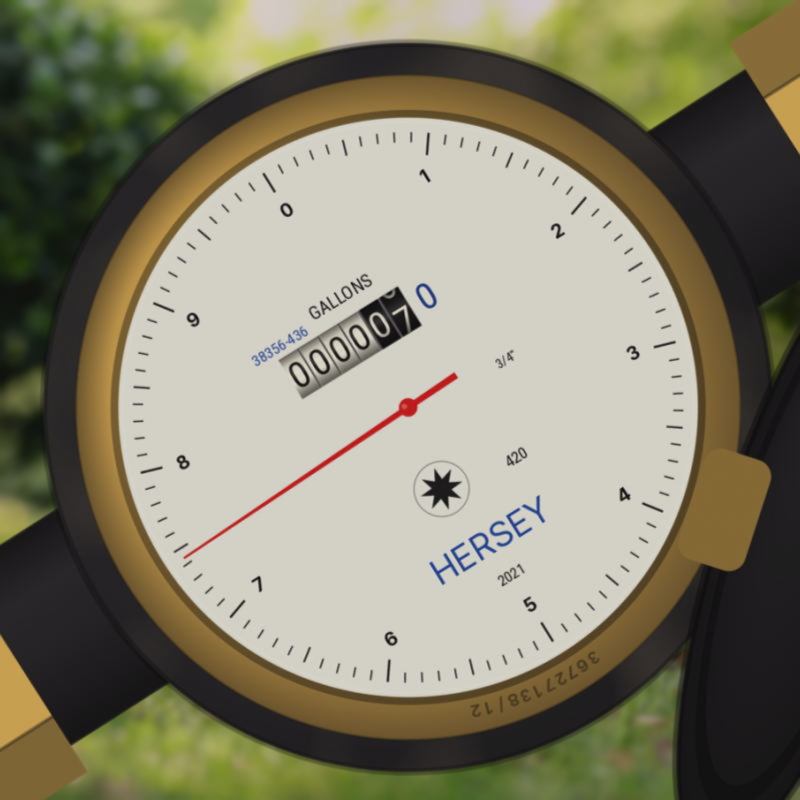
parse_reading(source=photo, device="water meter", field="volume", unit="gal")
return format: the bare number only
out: 67.4
